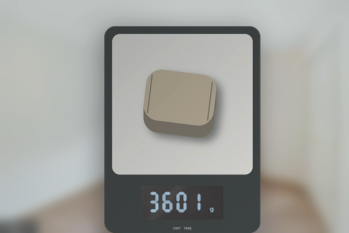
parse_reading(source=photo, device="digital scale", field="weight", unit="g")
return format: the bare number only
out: 3601
